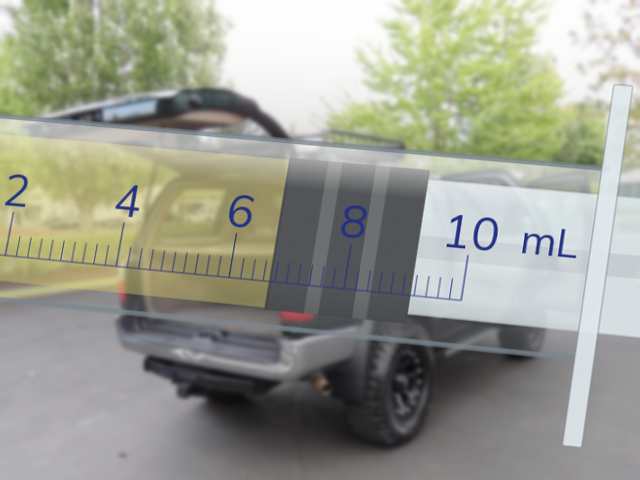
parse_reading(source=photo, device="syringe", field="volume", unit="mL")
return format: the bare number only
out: 6.7
